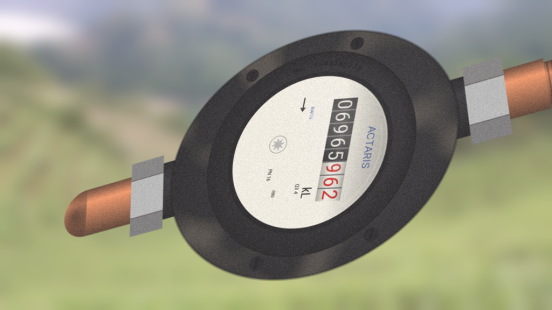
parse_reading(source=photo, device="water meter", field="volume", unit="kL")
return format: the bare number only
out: 6965.962
